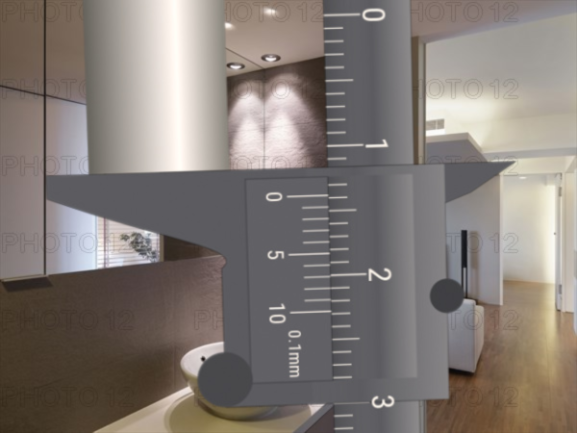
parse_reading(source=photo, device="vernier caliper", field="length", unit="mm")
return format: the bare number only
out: 13.8
